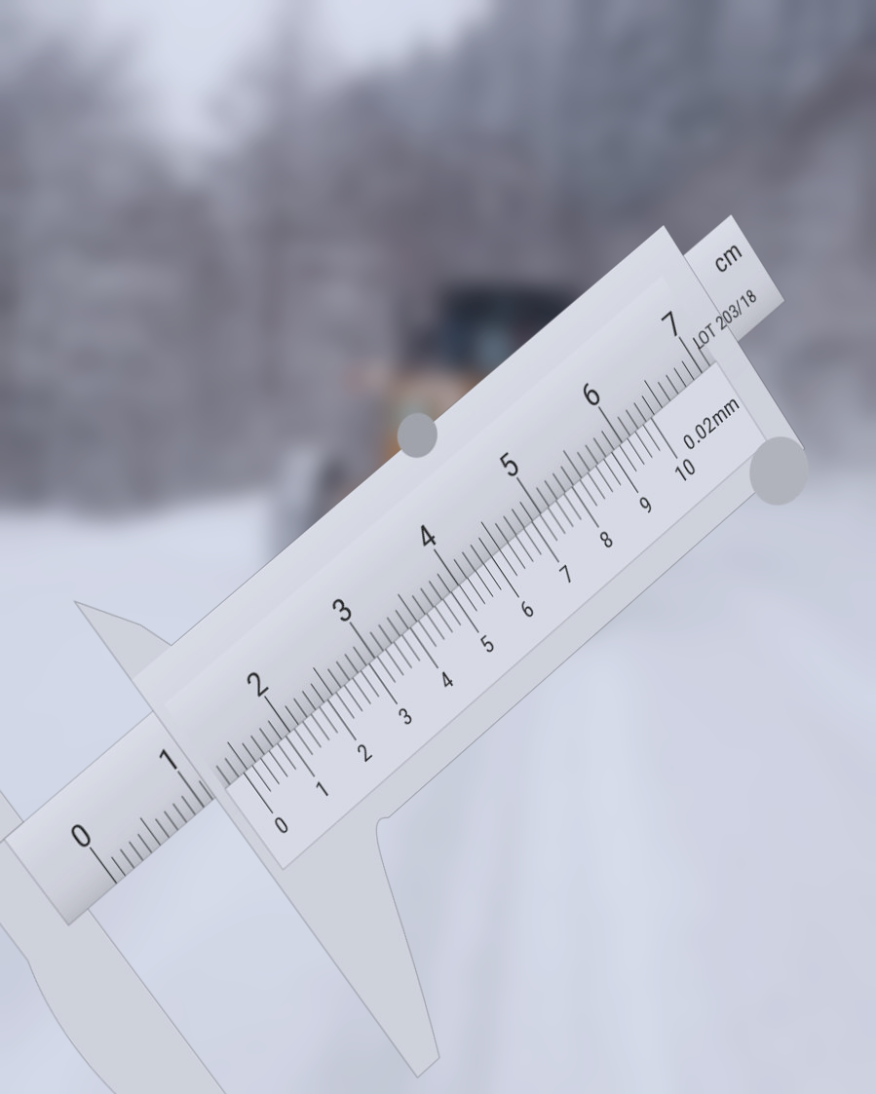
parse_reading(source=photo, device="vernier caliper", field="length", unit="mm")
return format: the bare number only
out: 14.6
